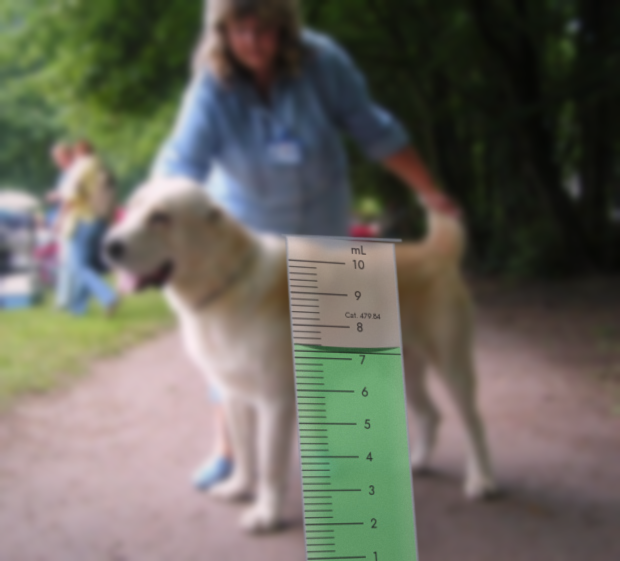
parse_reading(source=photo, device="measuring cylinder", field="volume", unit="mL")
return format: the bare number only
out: 7.2
